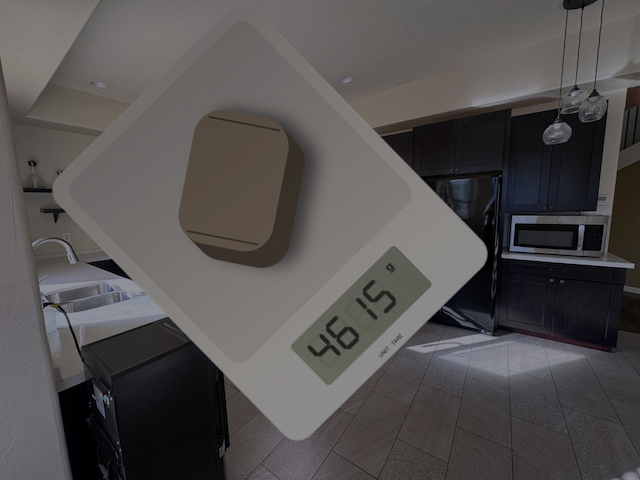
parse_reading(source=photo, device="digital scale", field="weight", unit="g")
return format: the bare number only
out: 4615
